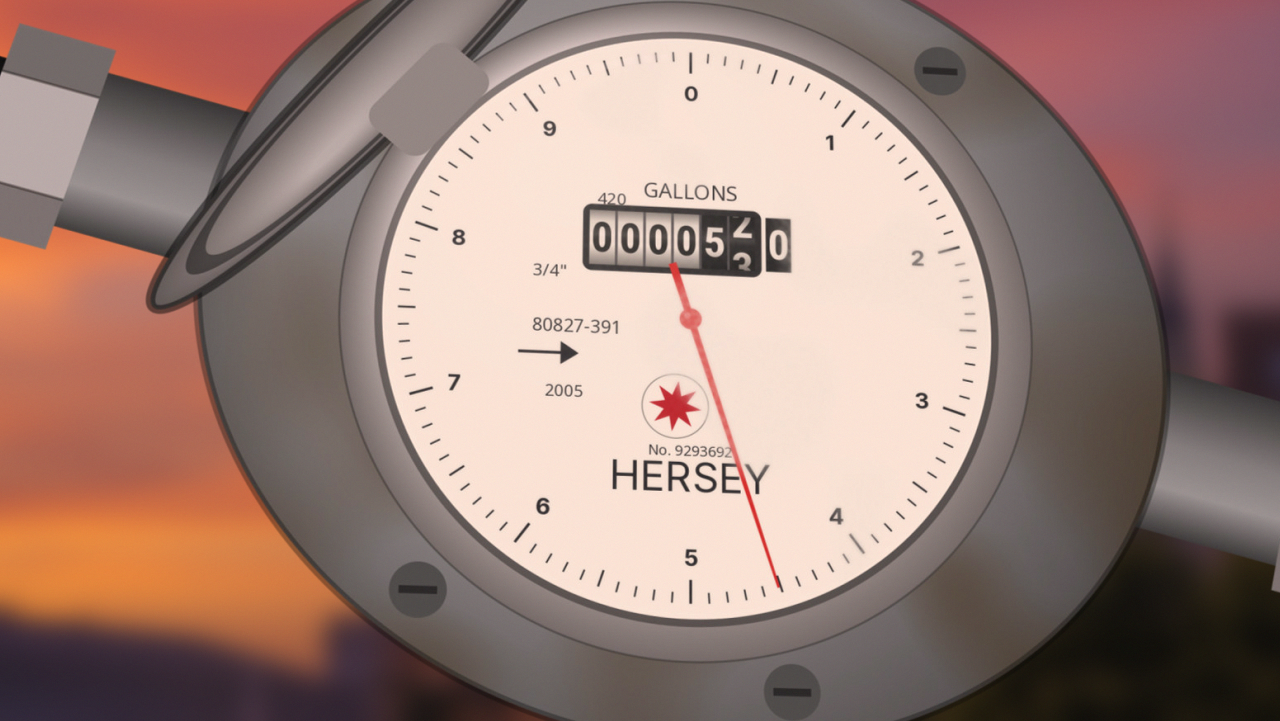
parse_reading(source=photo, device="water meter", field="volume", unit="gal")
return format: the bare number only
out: 524.5
